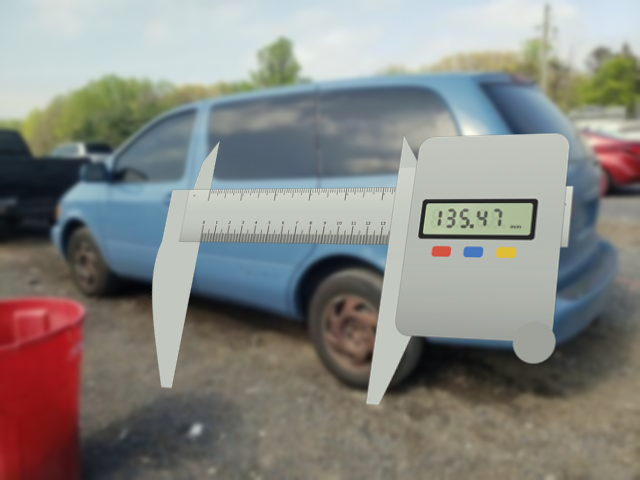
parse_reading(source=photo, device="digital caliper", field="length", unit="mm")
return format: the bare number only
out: 135.47
